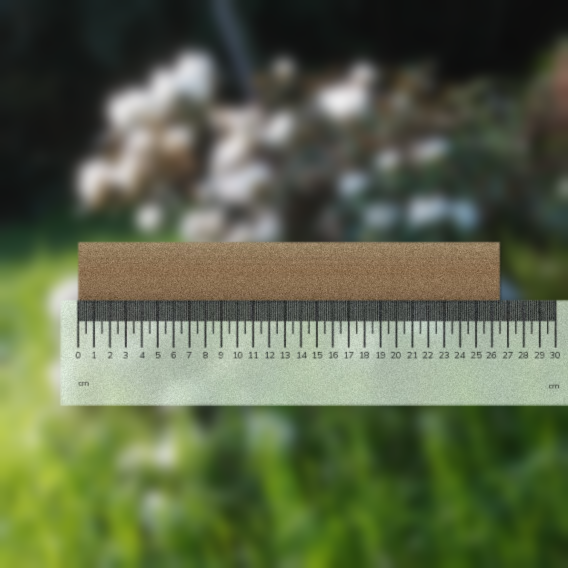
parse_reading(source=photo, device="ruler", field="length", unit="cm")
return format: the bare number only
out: 26.5
